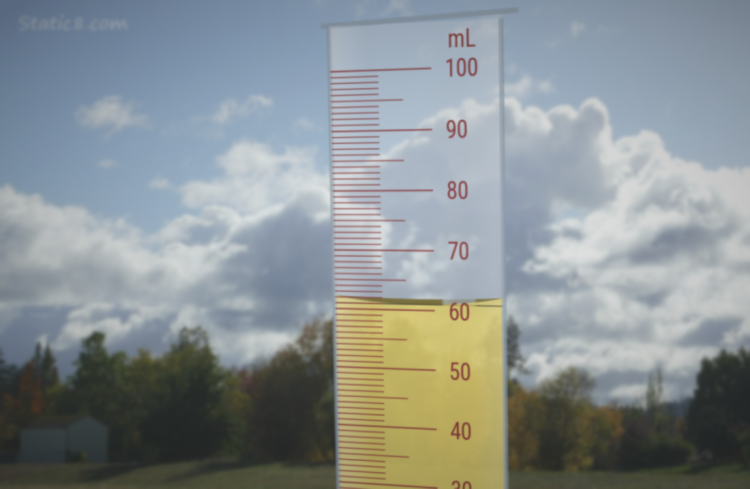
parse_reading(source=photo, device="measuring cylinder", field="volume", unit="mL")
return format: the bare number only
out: 61
